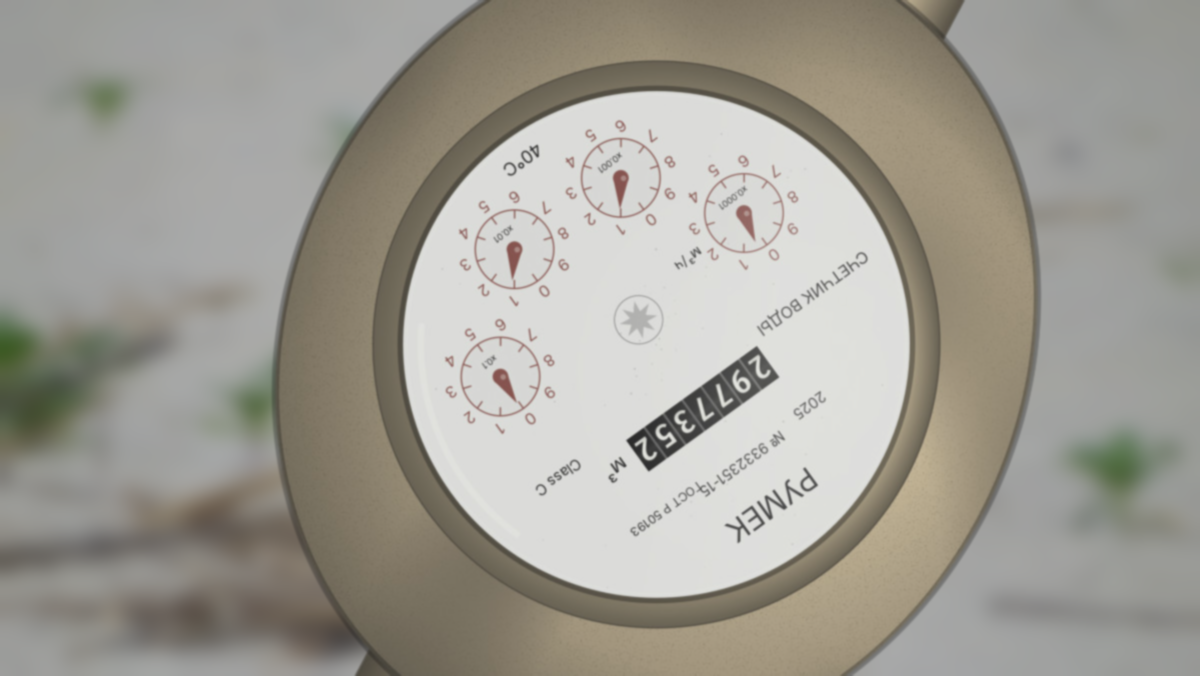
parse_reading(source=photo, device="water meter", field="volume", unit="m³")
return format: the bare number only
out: 2977352.0110
